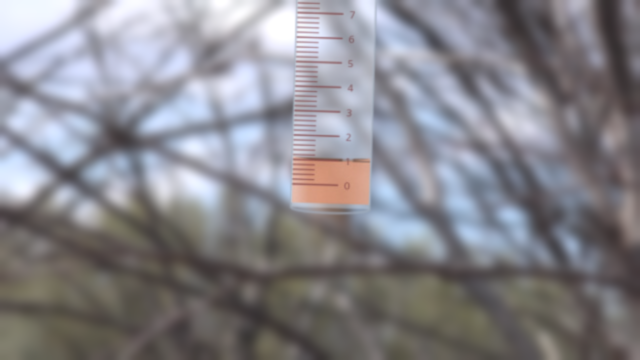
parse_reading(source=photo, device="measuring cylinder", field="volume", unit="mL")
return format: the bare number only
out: 1
